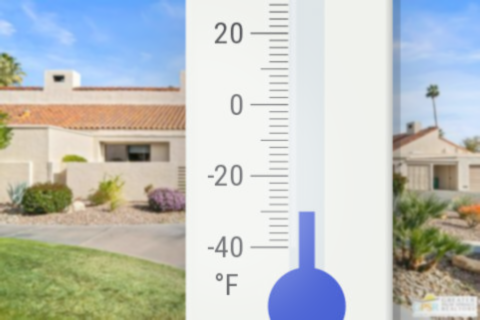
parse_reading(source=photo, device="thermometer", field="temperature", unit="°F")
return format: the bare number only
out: -30
